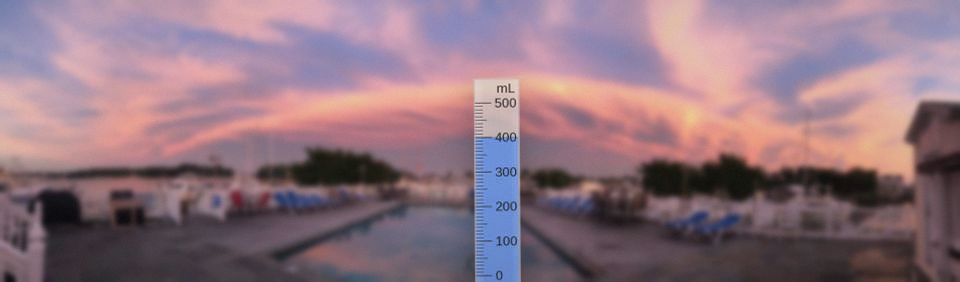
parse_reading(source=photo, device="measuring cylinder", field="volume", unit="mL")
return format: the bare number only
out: 400
